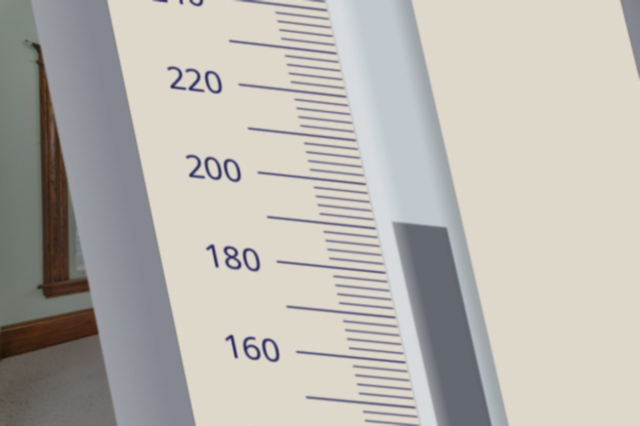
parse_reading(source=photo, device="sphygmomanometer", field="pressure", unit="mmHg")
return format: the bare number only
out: 192
